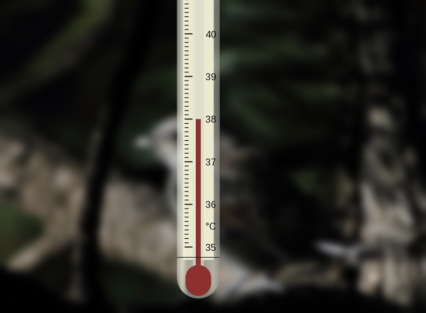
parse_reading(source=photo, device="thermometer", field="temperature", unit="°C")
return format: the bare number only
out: 38
